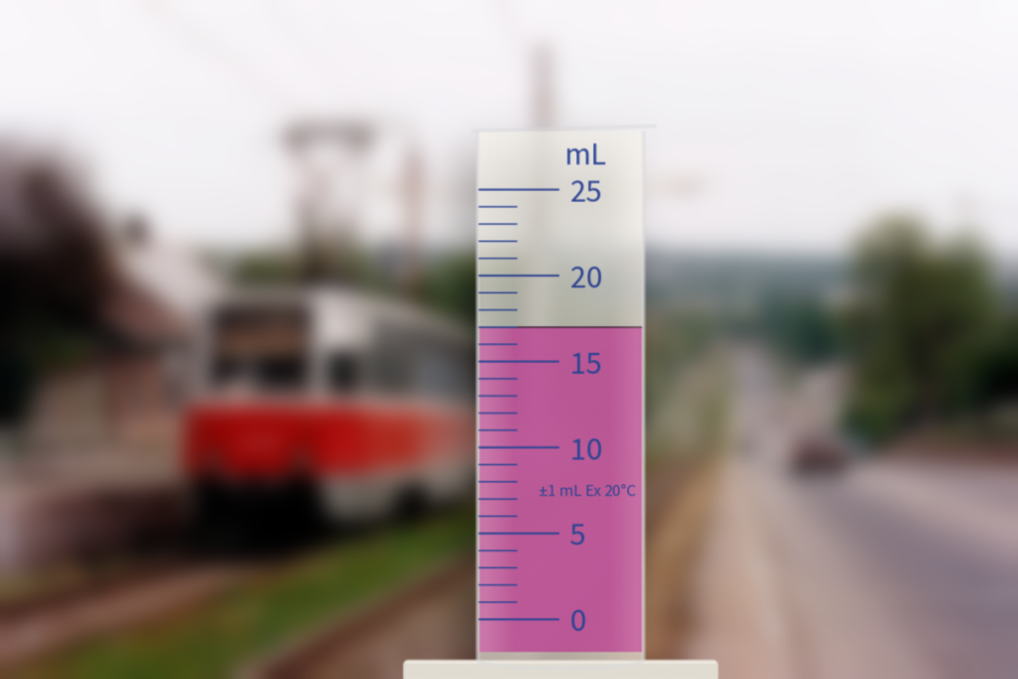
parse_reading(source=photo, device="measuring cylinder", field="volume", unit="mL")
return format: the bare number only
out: 17
